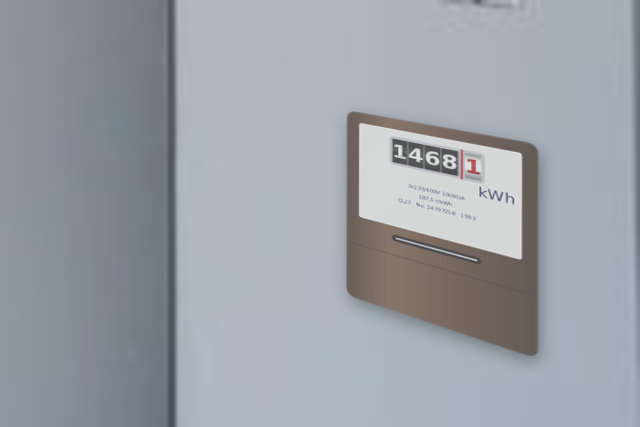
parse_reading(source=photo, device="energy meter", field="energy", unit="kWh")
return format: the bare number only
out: 1468.1
